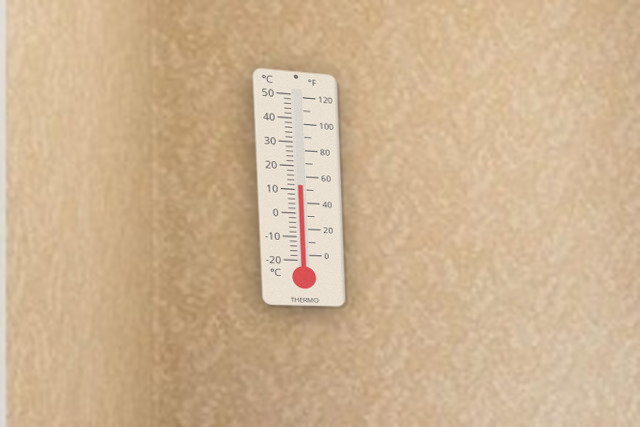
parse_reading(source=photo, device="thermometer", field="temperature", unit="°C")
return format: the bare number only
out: 12
